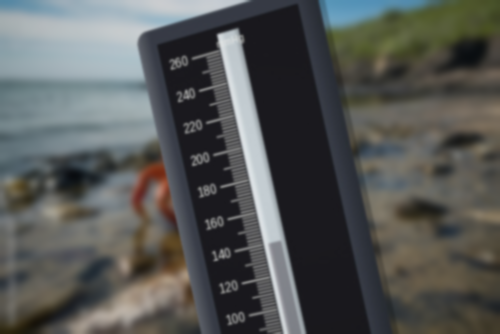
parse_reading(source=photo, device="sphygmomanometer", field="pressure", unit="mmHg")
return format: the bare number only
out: 140
